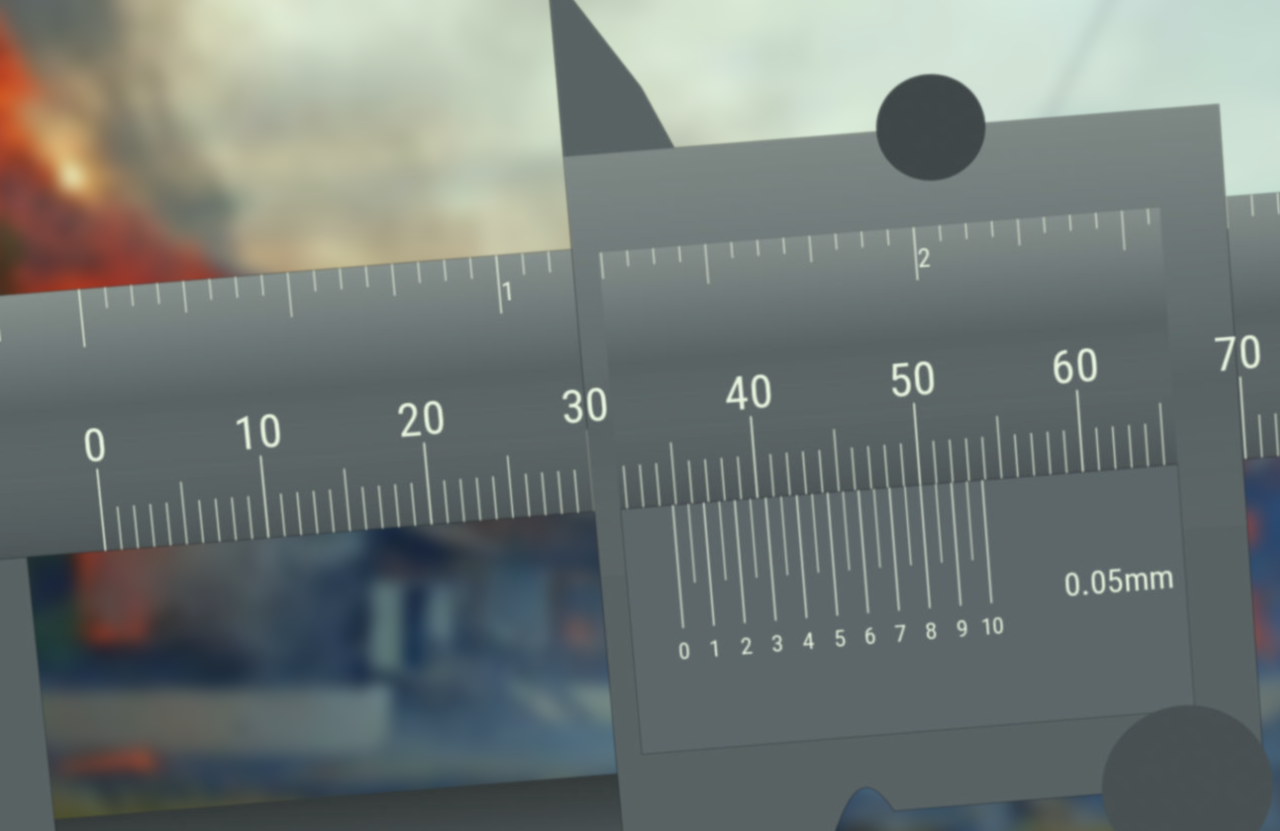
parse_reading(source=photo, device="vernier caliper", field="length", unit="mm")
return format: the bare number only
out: 34.8
